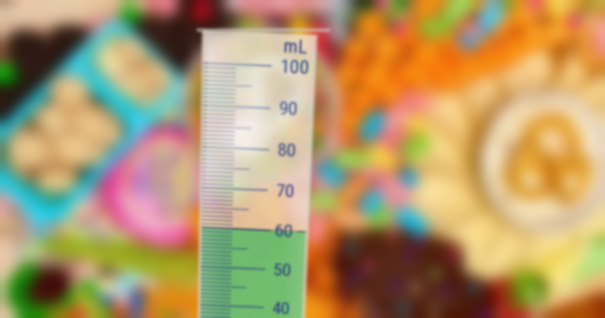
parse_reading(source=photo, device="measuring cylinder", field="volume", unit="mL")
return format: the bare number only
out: 60
